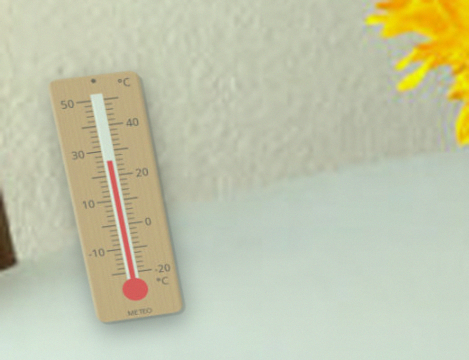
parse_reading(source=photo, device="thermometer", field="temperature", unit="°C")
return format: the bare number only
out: 26
